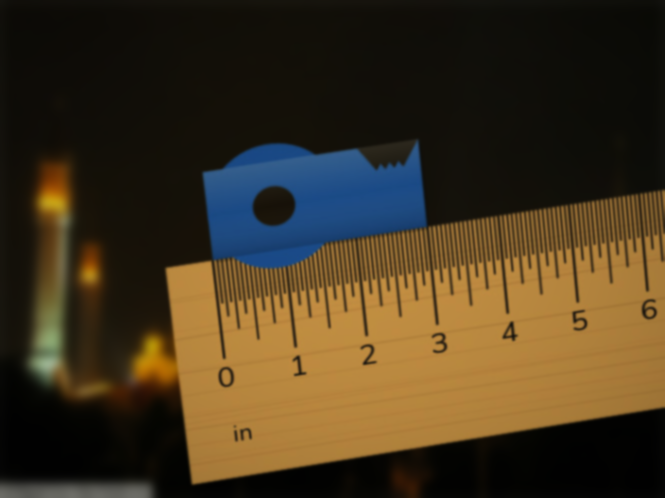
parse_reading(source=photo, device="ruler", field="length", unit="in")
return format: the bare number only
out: 3
